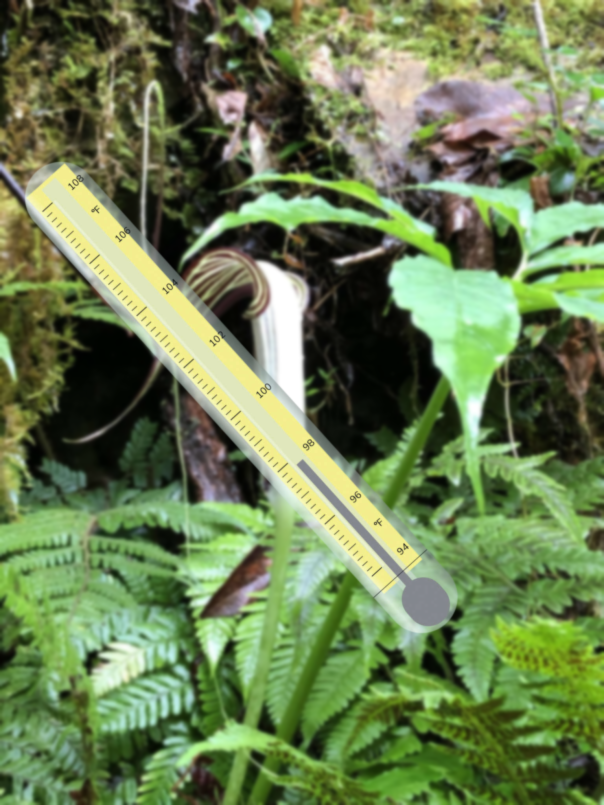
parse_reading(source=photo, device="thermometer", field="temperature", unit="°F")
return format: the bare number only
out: 97.8
